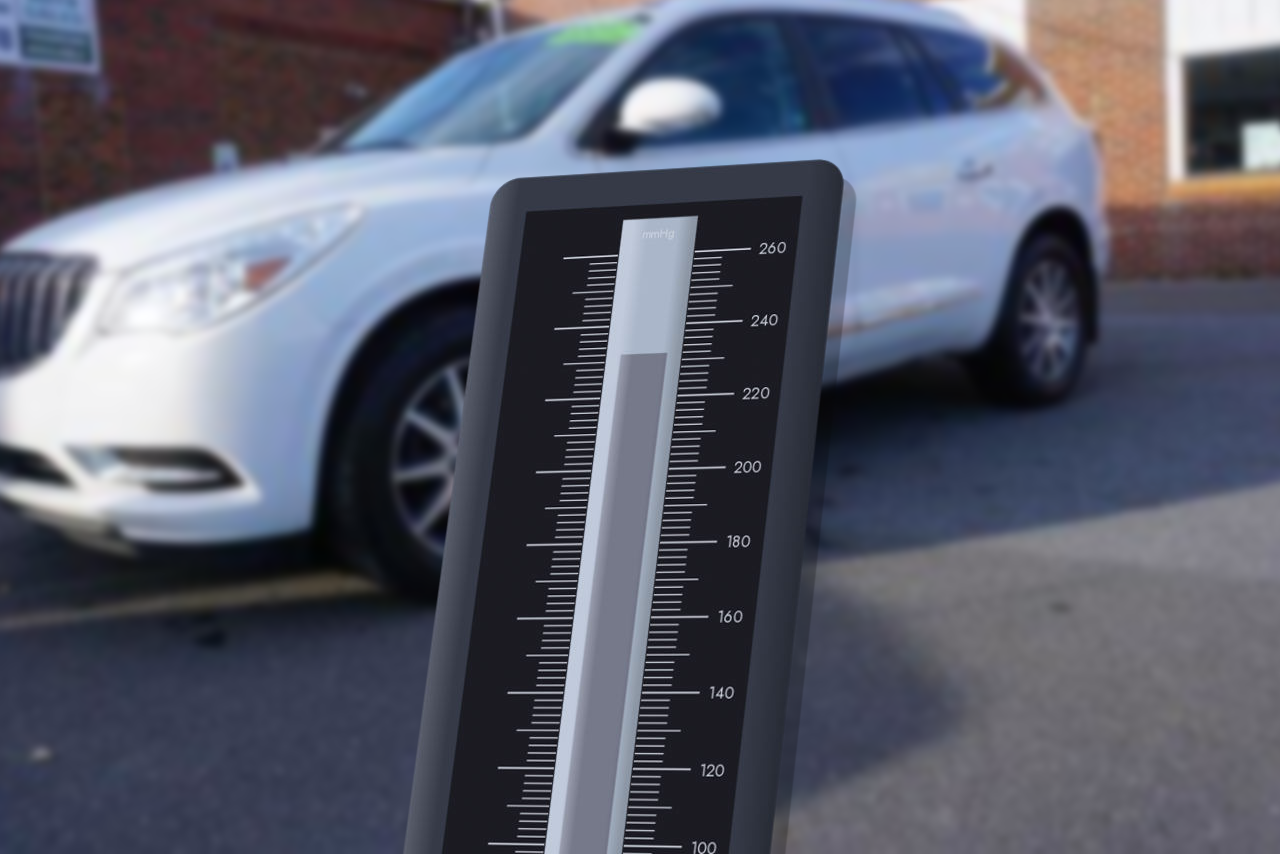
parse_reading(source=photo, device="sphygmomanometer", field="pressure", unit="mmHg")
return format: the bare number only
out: 232
